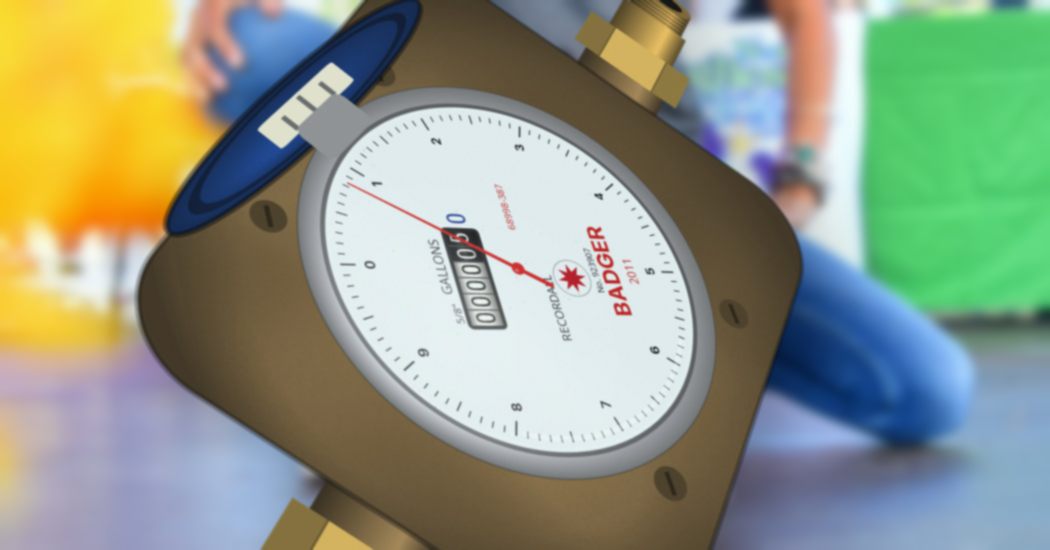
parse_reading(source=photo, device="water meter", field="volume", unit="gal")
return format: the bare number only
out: 50.8
